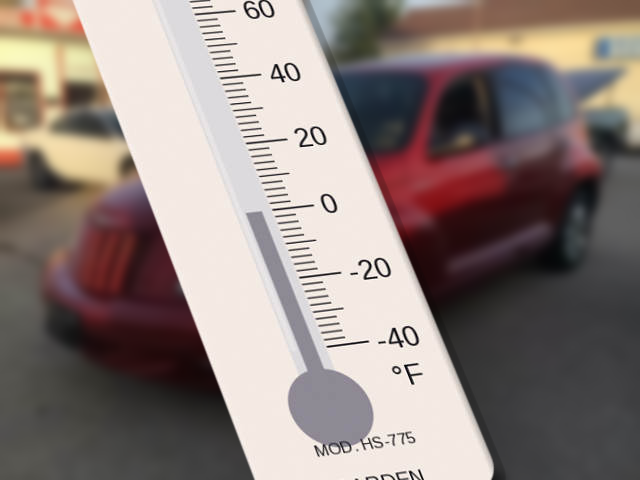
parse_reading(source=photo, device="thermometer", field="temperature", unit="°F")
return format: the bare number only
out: 0
